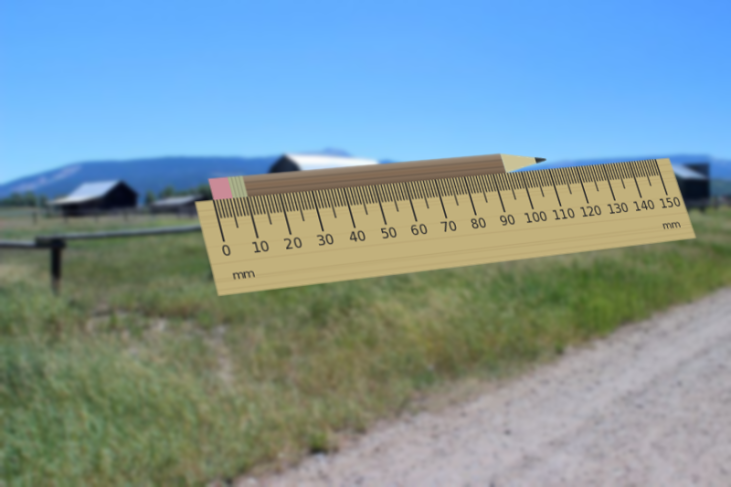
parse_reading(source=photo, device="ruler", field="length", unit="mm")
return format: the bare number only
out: 110
